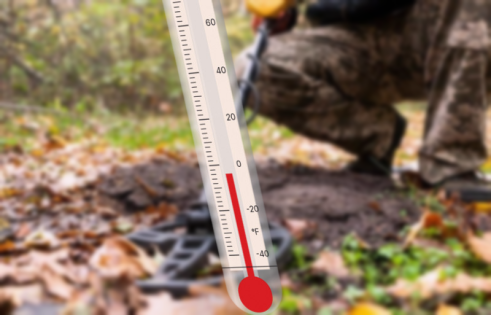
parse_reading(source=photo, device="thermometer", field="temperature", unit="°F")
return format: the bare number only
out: -4
